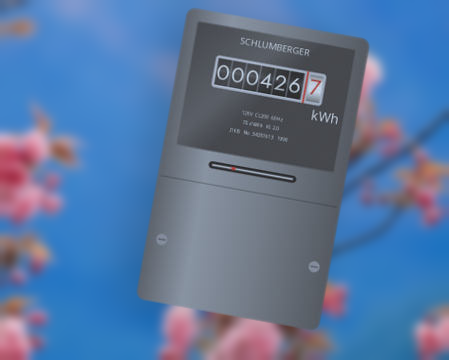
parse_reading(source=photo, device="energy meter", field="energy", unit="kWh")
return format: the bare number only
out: 426.7
